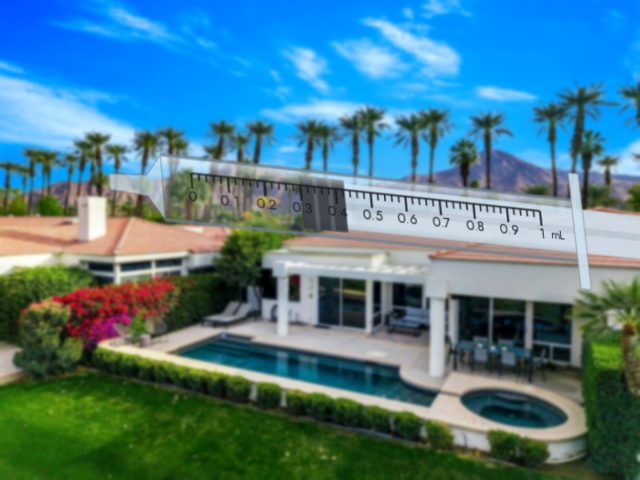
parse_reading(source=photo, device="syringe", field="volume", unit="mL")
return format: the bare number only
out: 0.3
